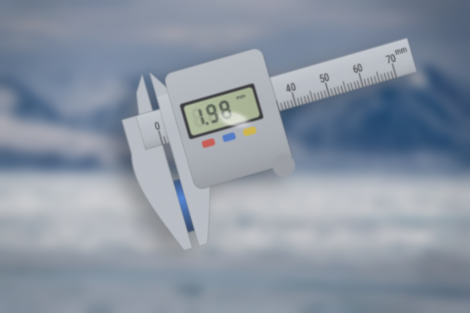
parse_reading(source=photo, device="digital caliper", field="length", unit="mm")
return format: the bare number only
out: 1.98
